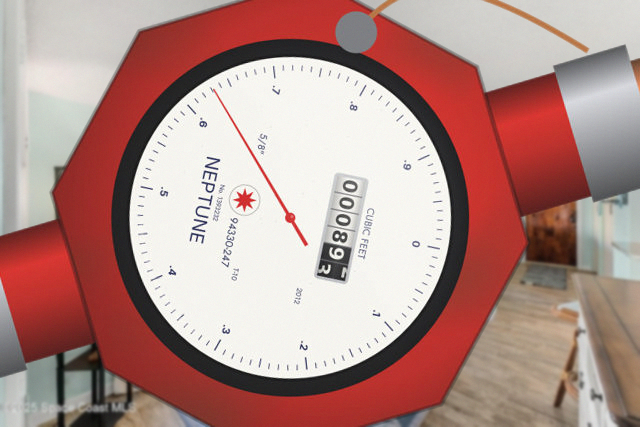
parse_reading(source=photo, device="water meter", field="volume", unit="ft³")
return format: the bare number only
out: 892.63
